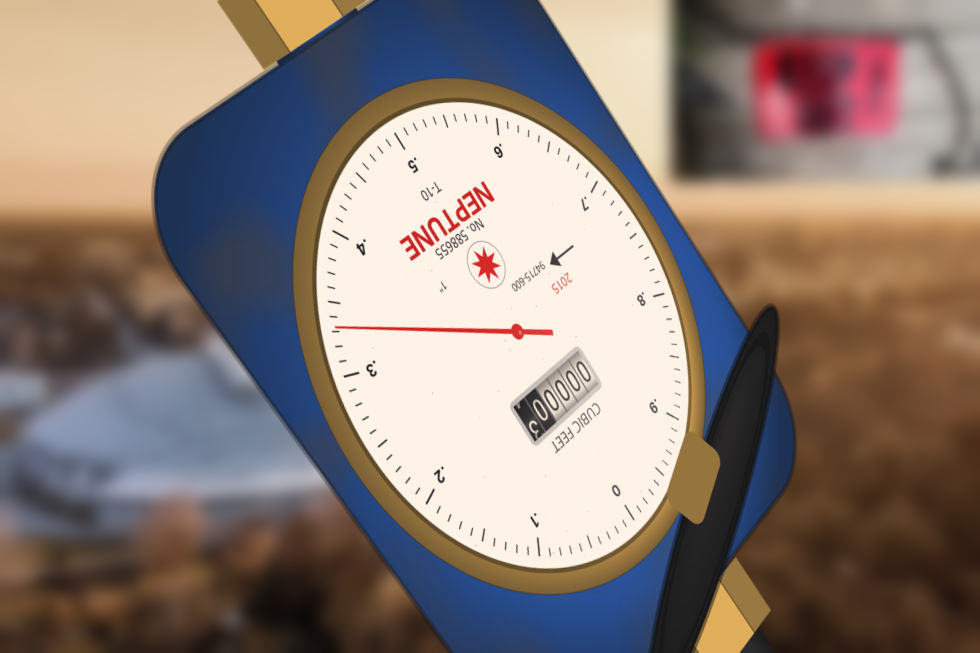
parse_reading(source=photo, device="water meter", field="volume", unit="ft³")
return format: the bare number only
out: 3.33
